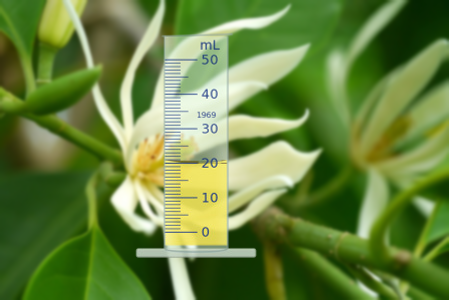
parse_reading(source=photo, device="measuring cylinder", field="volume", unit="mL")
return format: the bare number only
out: 20
